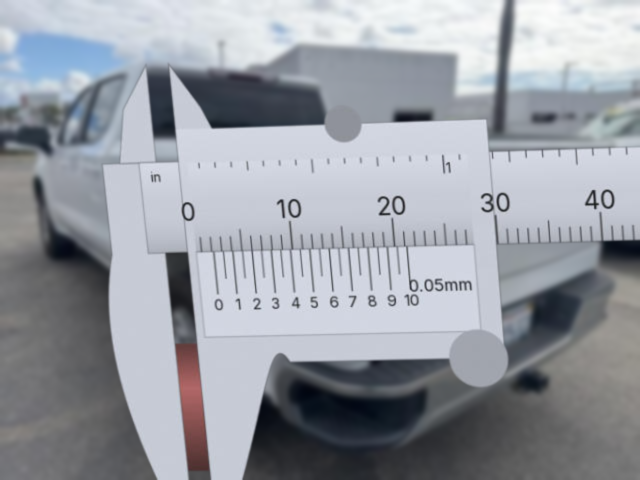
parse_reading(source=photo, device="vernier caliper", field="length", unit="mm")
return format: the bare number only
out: 2.2
